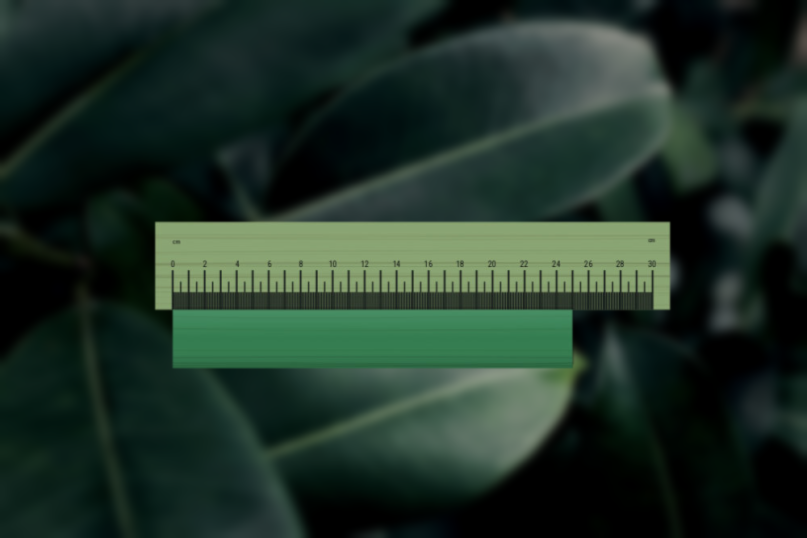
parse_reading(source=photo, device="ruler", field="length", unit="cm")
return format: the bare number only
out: 25
